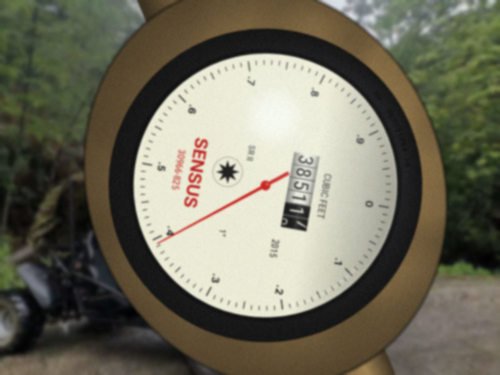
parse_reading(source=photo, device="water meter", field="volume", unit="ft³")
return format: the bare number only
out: 385117.39
